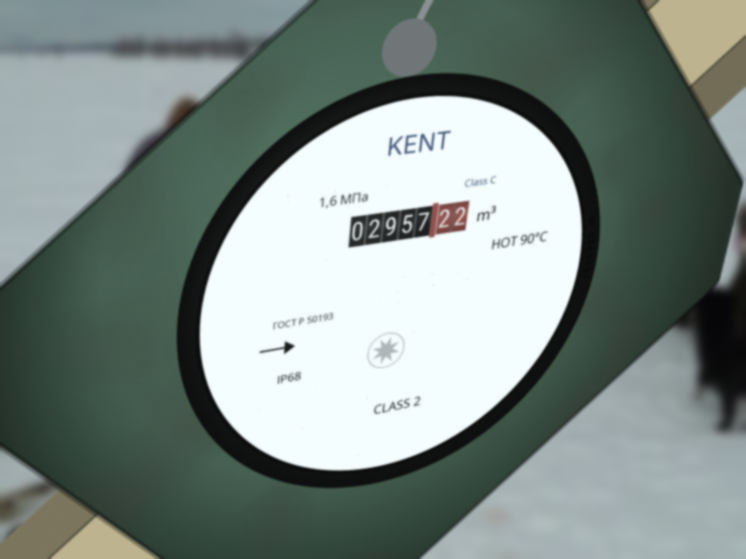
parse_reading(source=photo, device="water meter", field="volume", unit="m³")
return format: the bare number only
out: 2957.22
